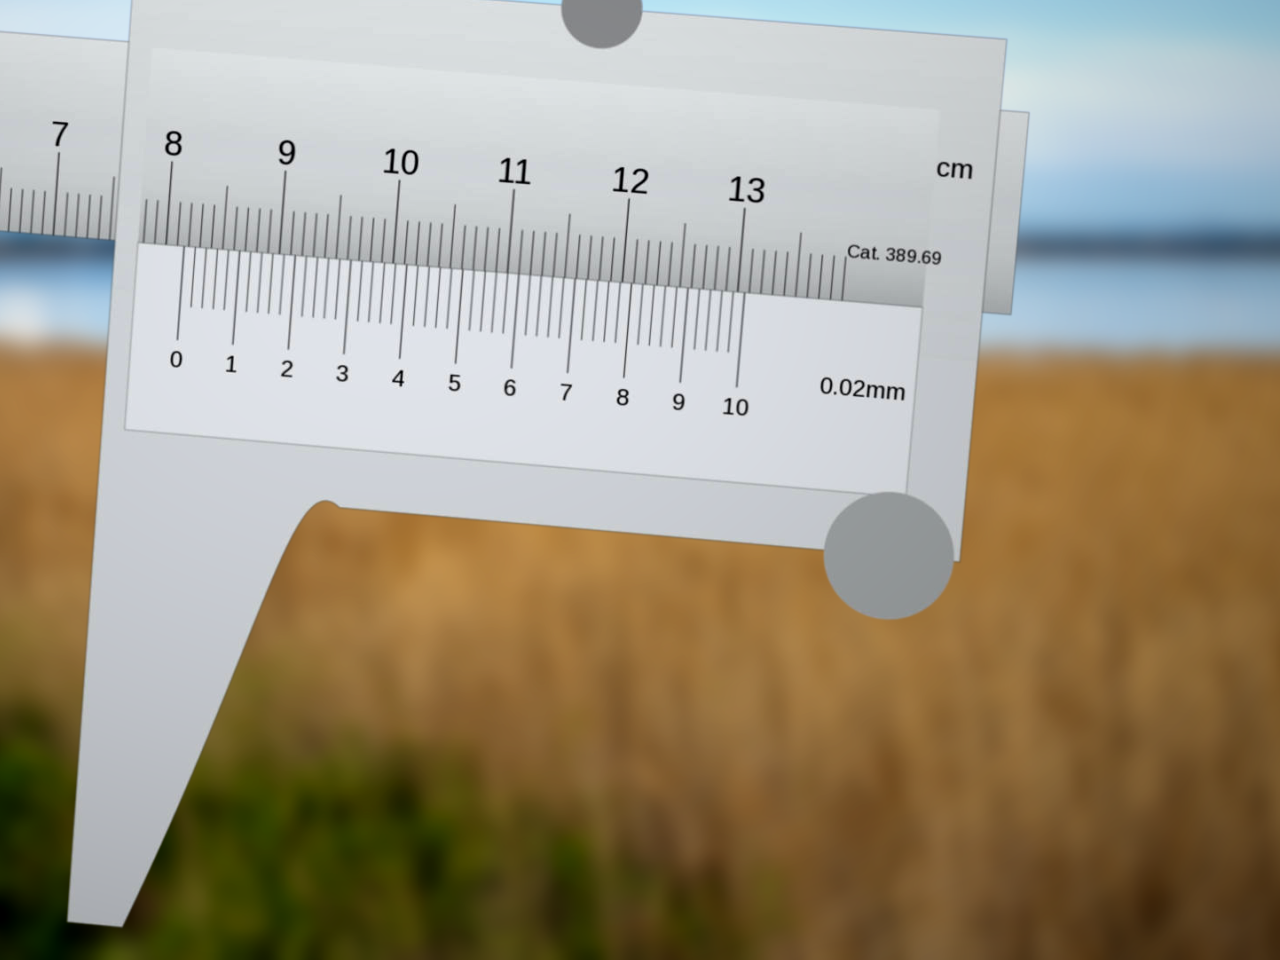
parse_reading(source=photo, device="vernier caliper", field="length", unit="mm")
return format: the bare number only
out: 81.6
